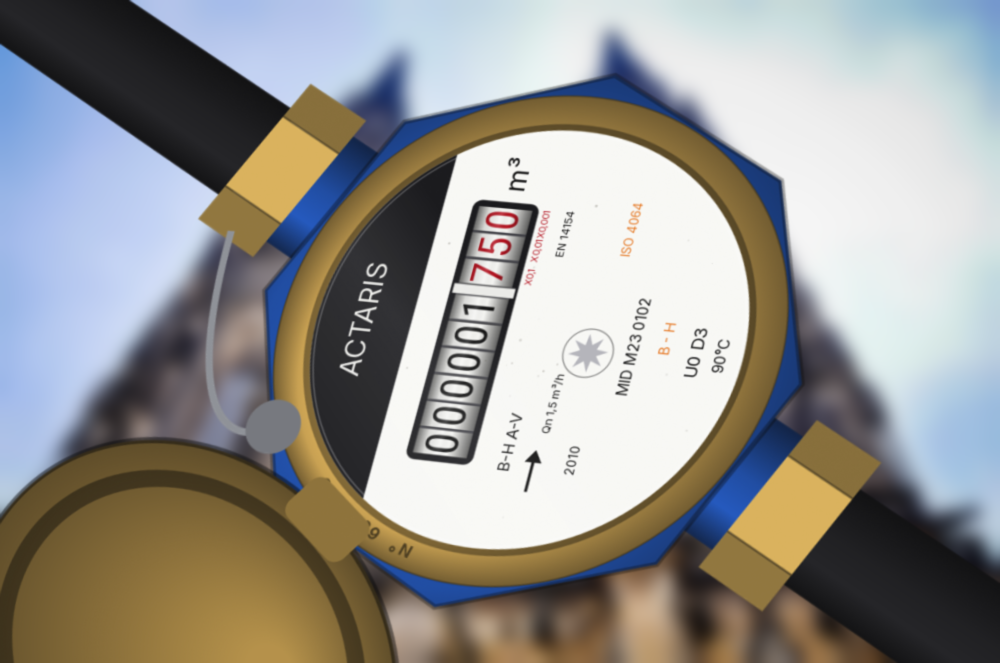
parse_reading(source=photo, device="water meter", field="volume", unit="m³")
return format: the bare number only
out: 1.750
